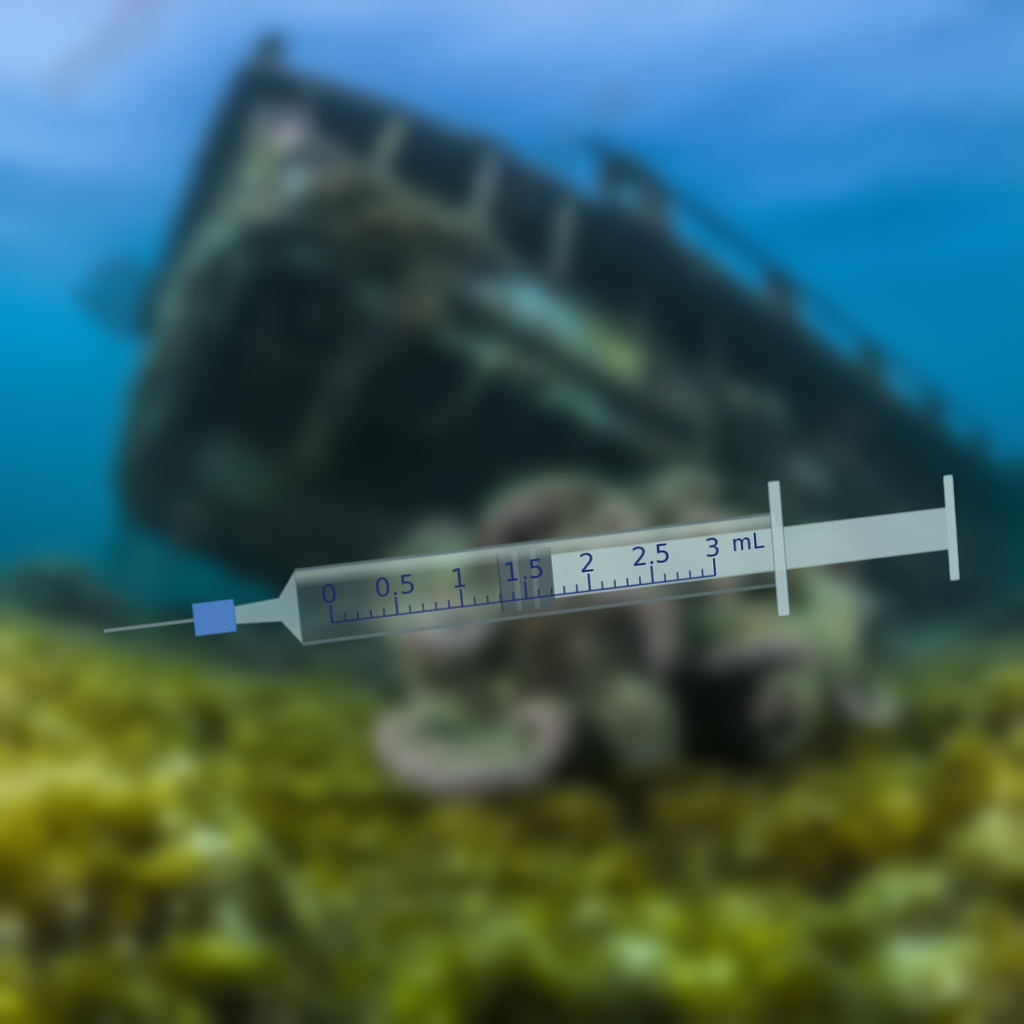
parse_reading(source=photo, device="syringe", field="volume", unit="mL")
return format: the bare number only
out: 1.3
